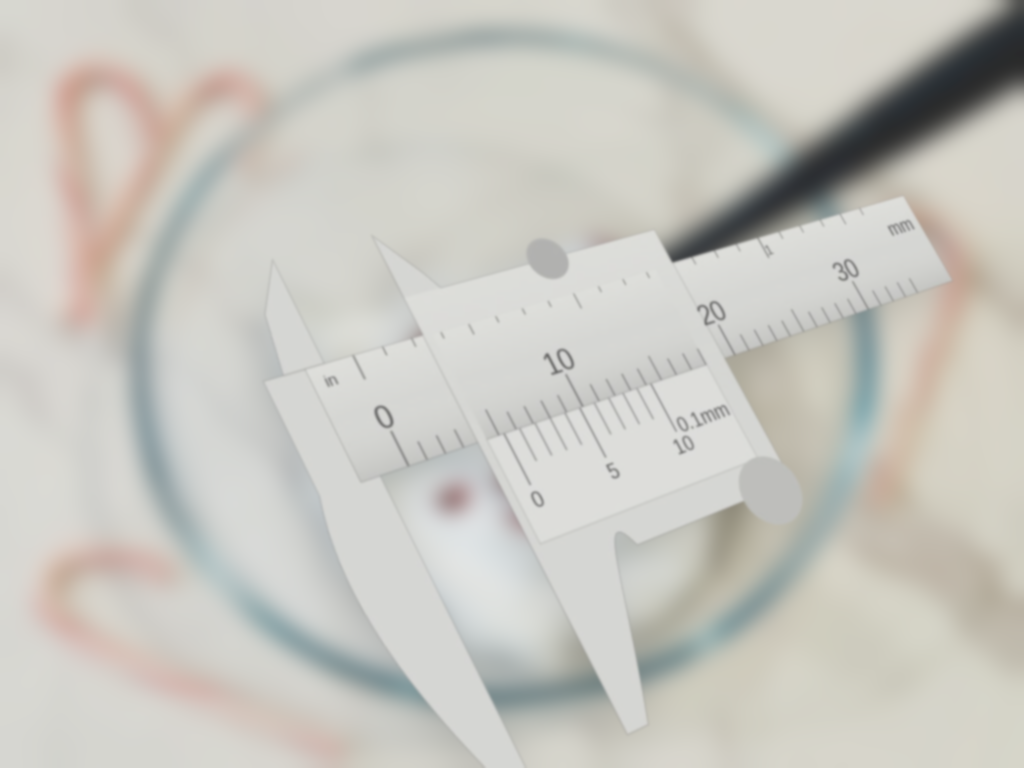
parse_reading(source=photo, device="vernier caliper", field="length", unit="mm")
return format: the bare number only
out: 5.3
